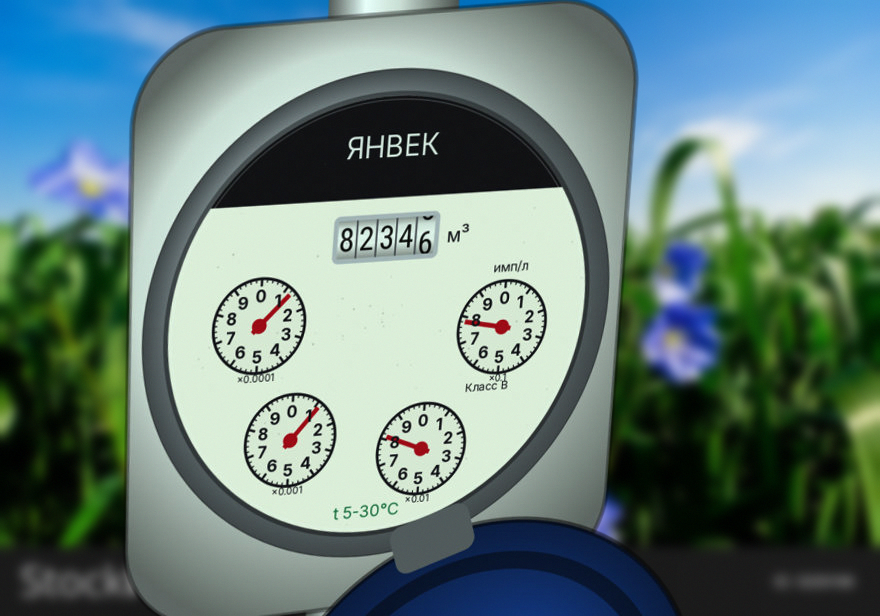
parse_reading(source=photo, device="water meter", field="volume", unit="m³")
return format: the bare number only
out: 82345.7811
